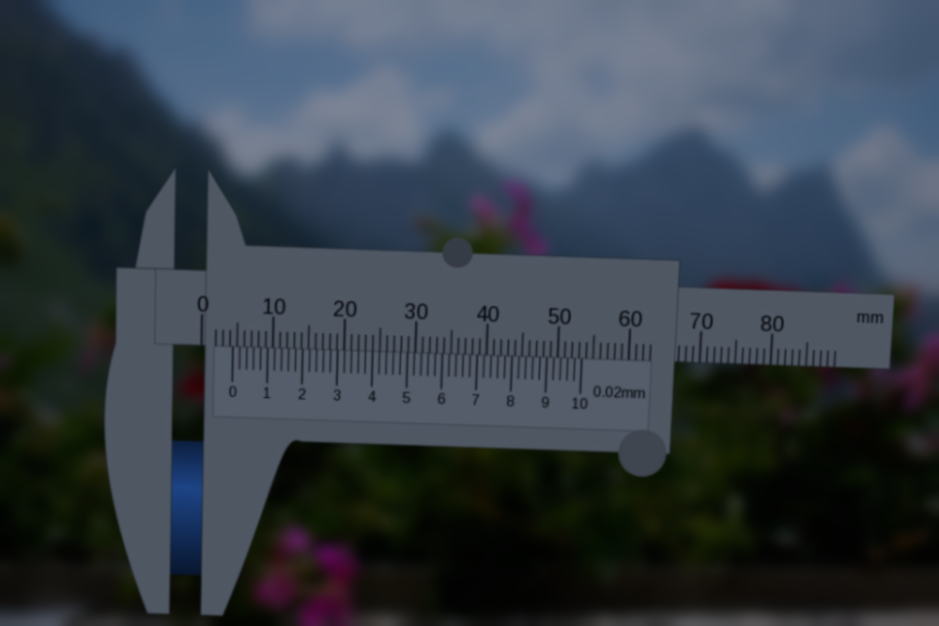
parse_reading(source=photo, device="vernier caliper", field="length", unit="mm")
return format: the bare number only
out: 4.4
